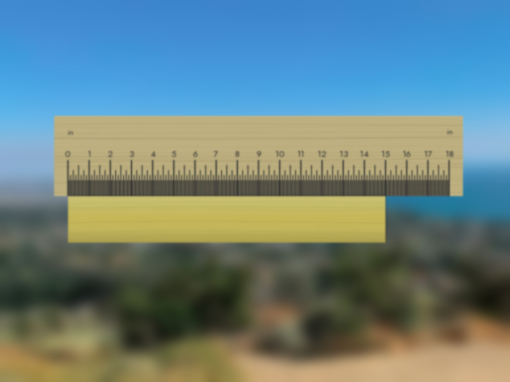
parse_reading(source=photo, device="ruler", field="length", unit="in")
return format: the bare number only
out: 15
